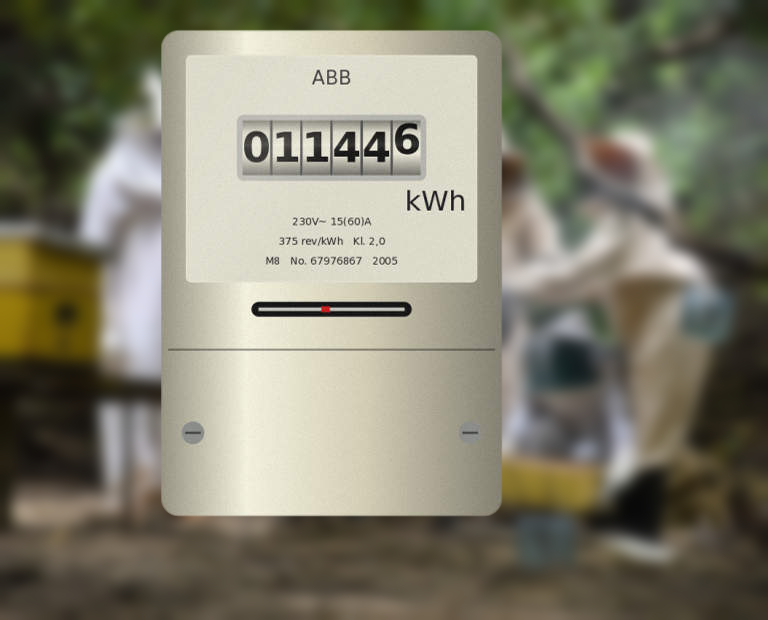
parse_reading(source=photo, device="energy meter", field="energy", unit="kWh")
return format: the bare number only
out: 11446
